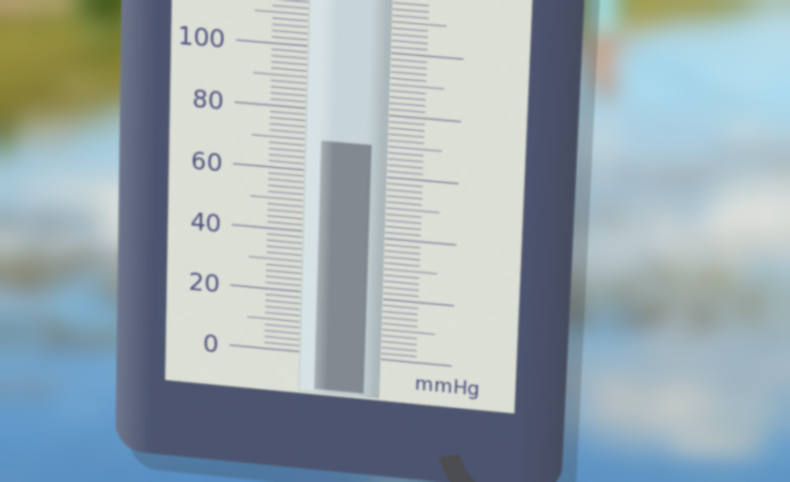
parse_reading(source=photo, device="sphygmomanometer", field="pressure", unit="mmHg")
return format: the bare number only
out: 70
